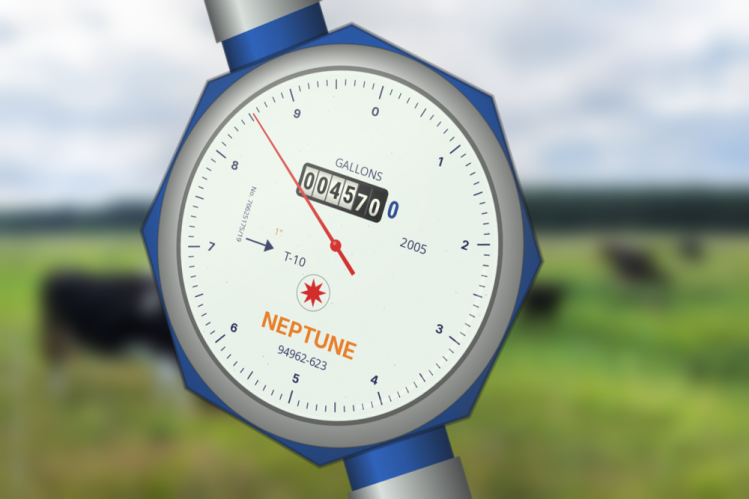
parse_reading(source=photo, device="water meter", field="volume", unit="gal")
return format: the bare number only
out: 45698.5
